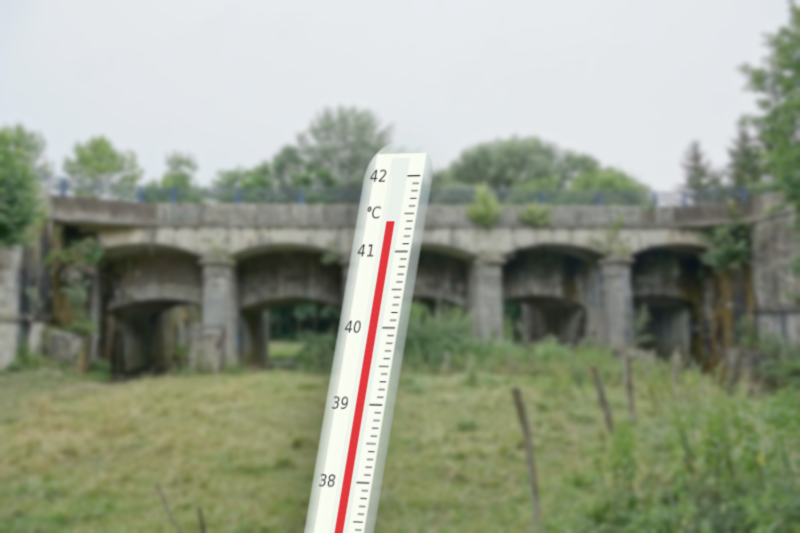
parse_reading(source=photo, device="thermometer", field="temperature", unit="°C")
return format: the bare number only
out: 41.4
